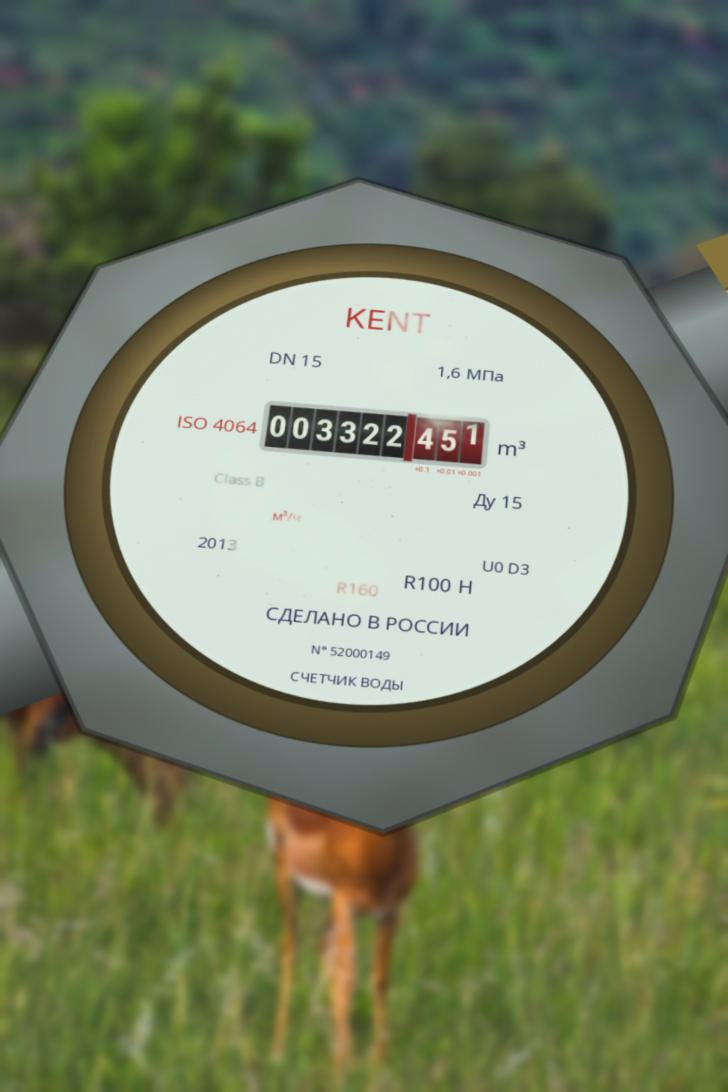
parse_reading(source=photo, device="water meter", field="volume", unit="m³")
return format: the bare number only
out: 3322.451
